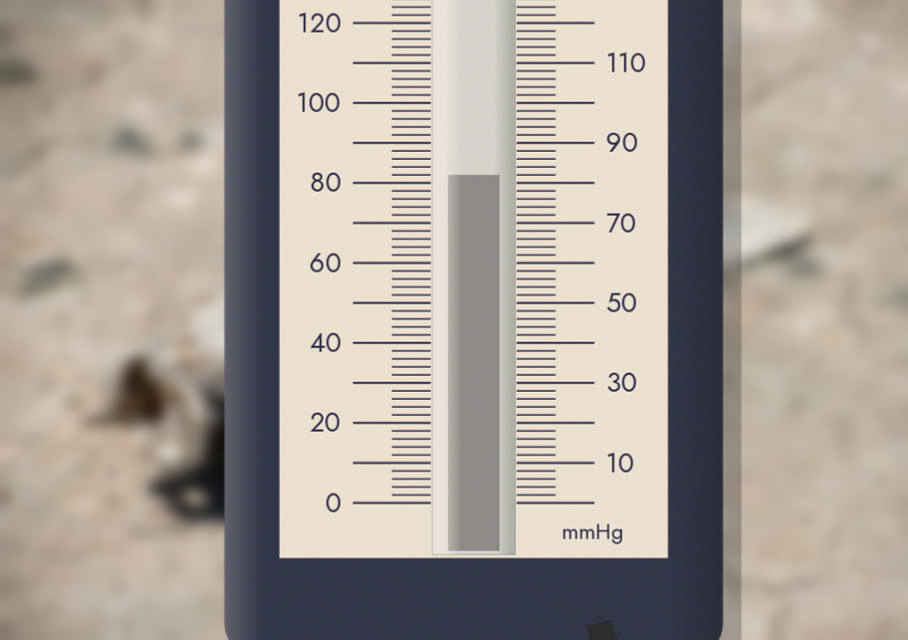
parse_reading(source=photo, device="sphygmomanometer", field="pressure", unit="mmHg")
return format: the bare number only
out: 82
